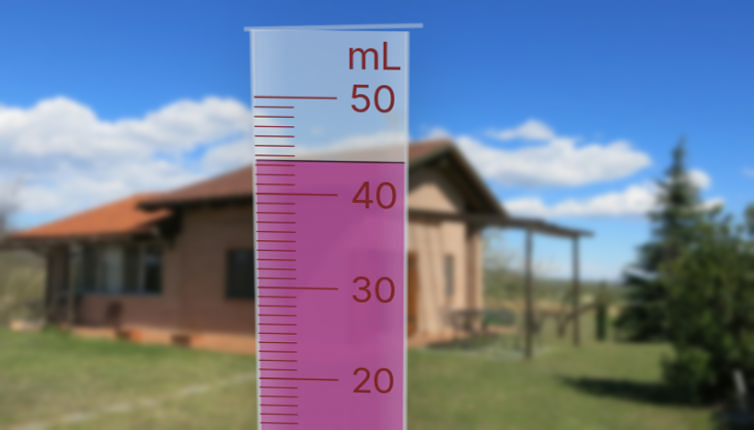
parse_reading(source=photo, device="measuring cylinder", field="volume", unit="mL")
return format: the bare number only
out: 43.5
